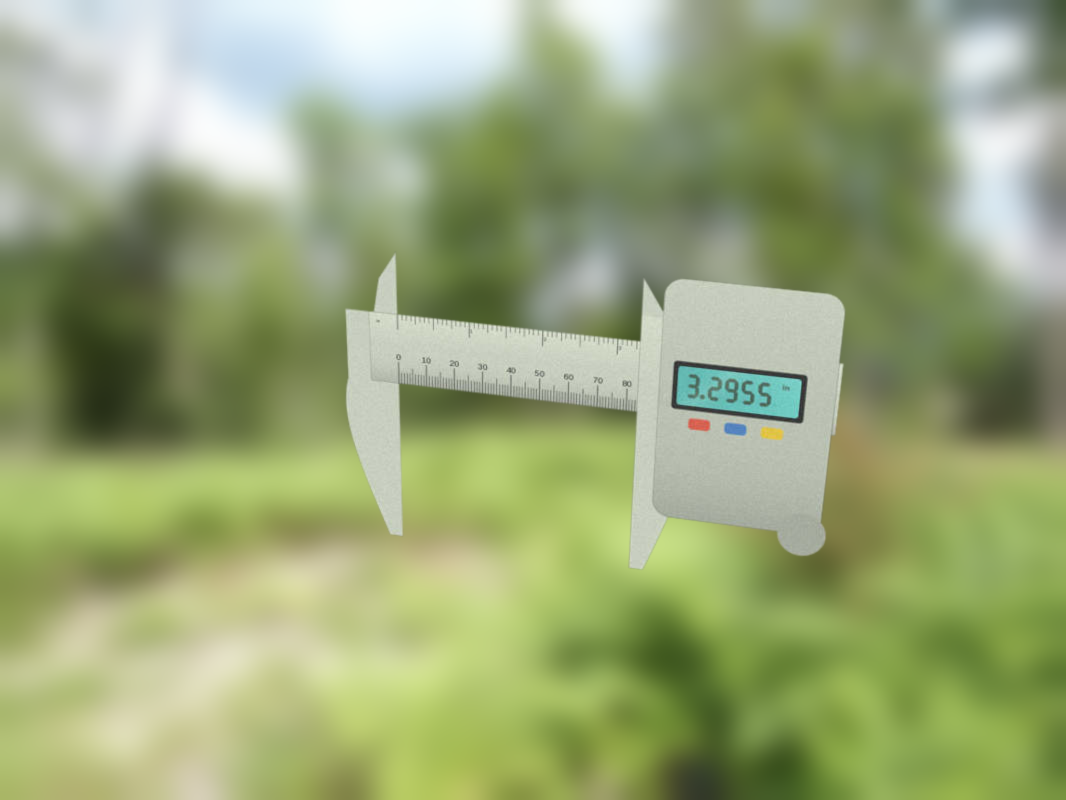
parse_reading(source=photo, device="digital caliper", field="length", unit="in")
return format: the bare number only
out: 3.2955
